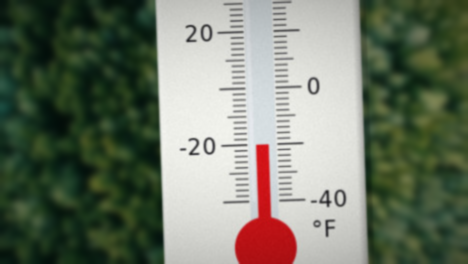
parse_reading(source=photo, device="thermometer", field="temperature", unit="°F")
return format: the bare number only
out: -20
